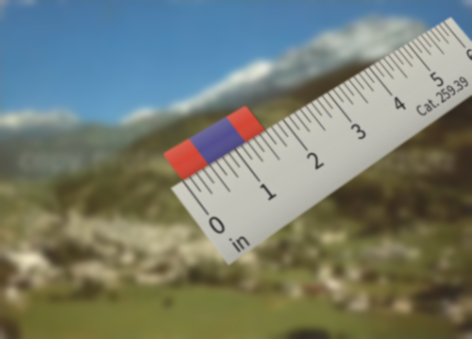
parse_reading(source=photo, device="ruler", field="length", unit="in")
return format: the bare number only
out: 1.625
